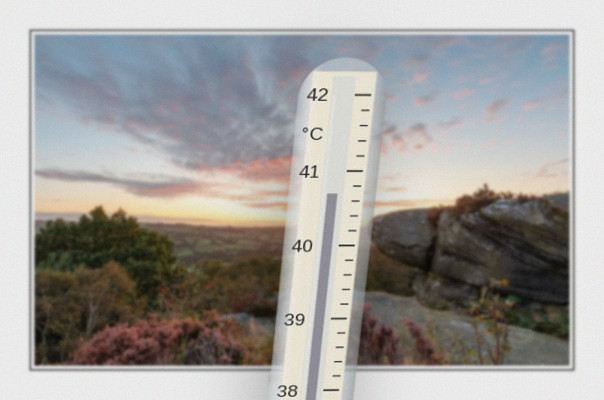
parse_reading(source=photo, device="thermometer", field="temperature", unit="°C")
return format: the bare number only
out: 40.7
